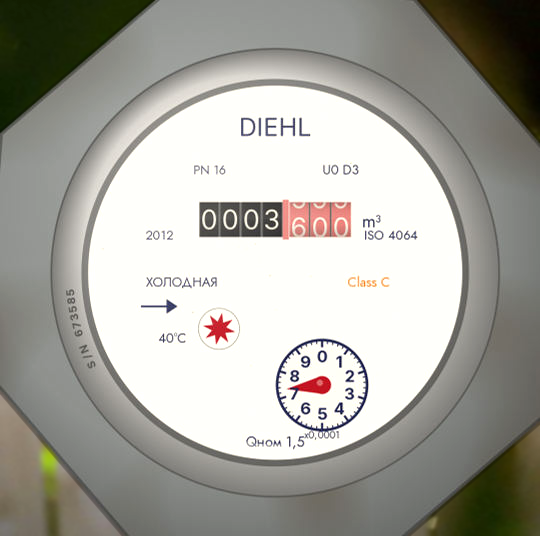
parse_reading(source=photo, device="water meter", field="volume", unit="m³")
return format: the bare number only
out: 3.5997
